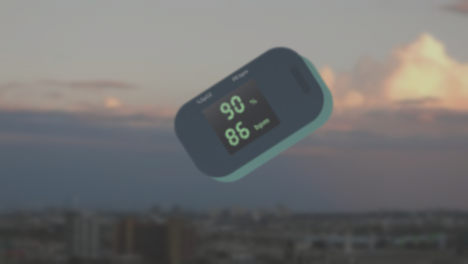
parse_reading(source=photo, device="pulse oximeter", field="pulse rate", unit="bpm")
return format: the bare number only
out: 86
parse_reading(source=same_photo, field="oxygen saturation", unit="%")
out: 90
